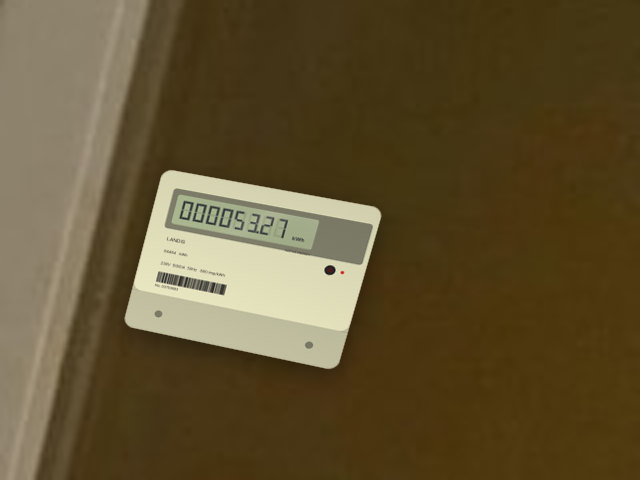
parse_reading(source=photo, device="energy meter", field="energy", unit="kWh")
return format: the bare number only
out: 53.27
